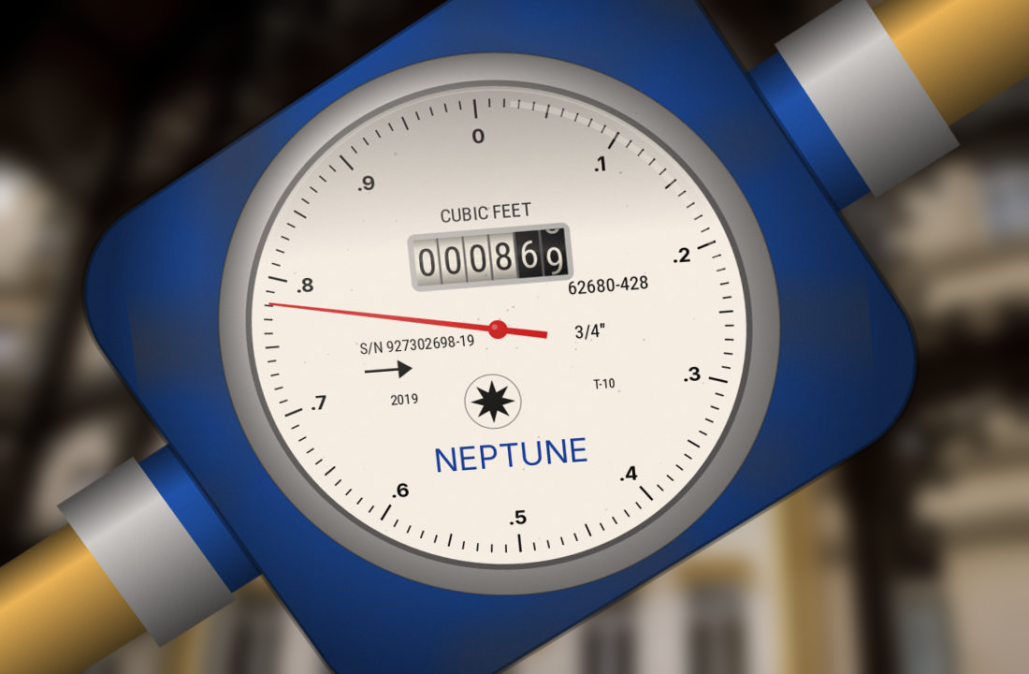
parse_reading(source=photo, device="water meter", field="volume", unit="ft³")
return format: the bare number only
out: 868.78
